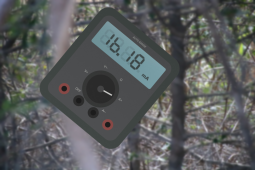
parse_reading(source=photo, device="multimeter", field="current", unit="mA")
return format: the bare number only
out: 16.18
